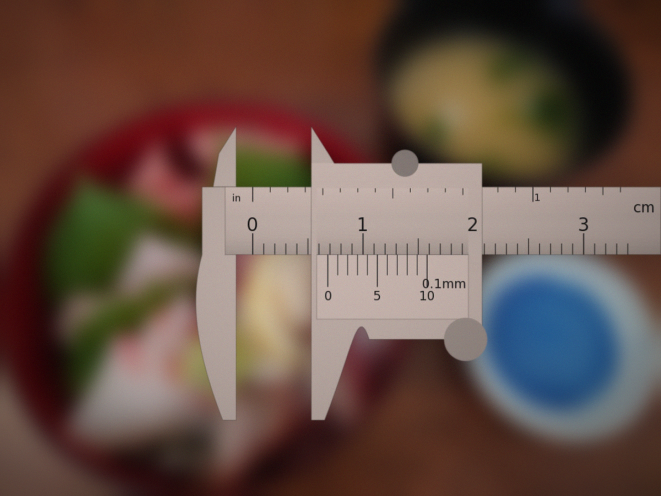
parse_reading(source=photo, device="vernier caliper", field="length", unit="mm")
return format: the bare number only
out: 6.8
